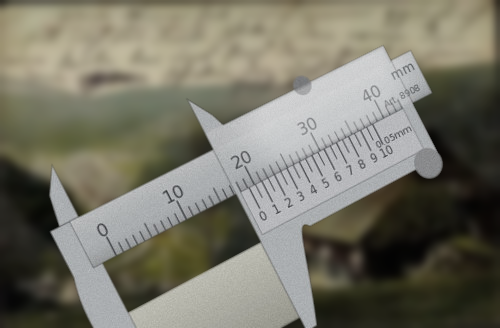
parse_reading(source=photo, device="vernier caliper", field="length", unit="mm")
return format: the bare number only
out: 19.2
